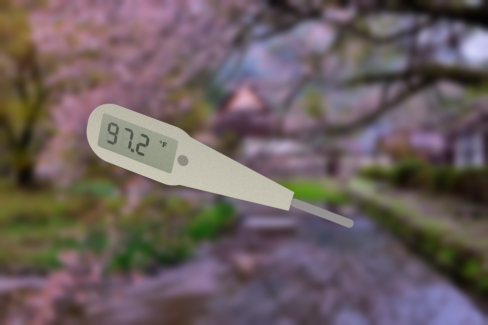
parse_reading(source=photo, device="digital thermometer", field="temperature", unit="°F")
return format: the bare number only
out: 97.2
